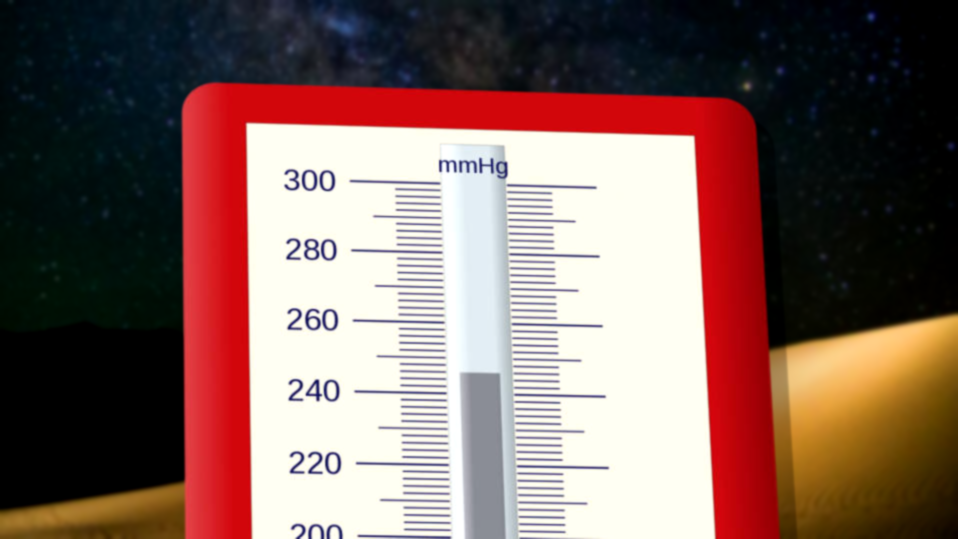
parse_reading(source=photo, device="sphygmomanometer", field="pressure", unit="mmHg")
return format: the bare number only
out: 246
